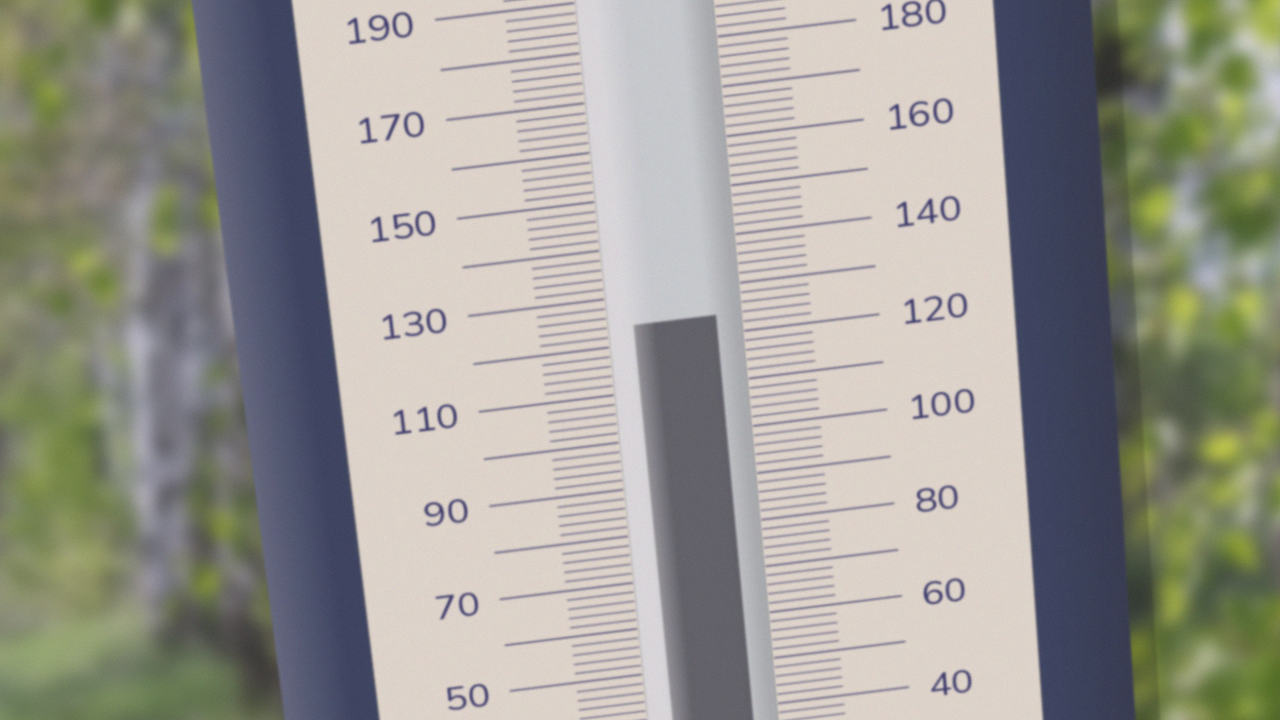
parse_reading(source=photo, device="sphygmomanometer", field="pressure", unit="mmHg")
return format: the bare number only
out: 124
